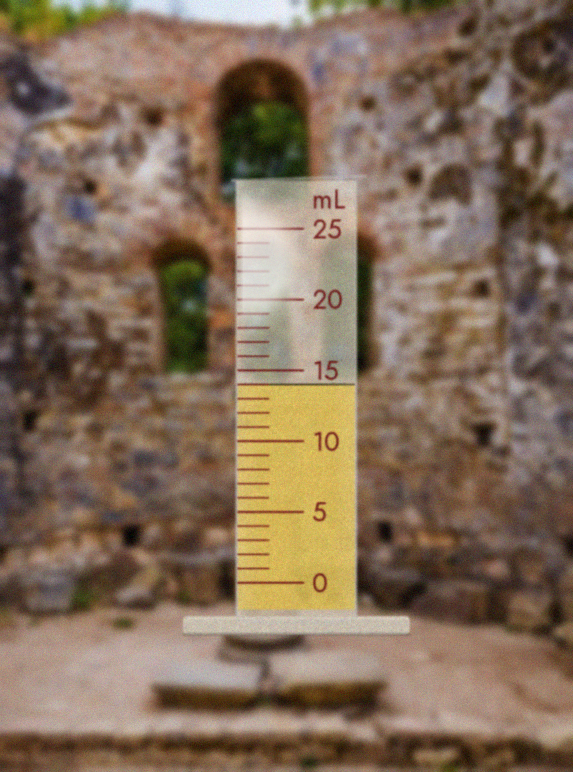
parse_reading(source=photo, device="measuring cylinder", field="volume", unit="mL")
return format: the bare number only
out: 14
